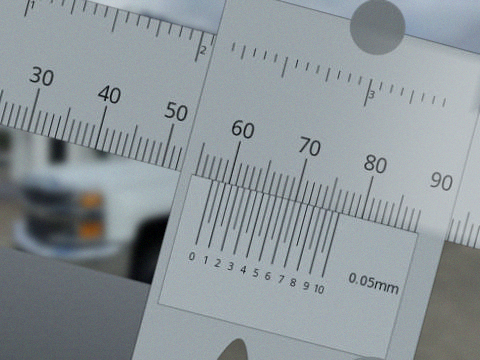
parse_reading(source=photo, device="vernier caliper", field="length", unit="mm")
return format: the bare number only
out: 57.6
